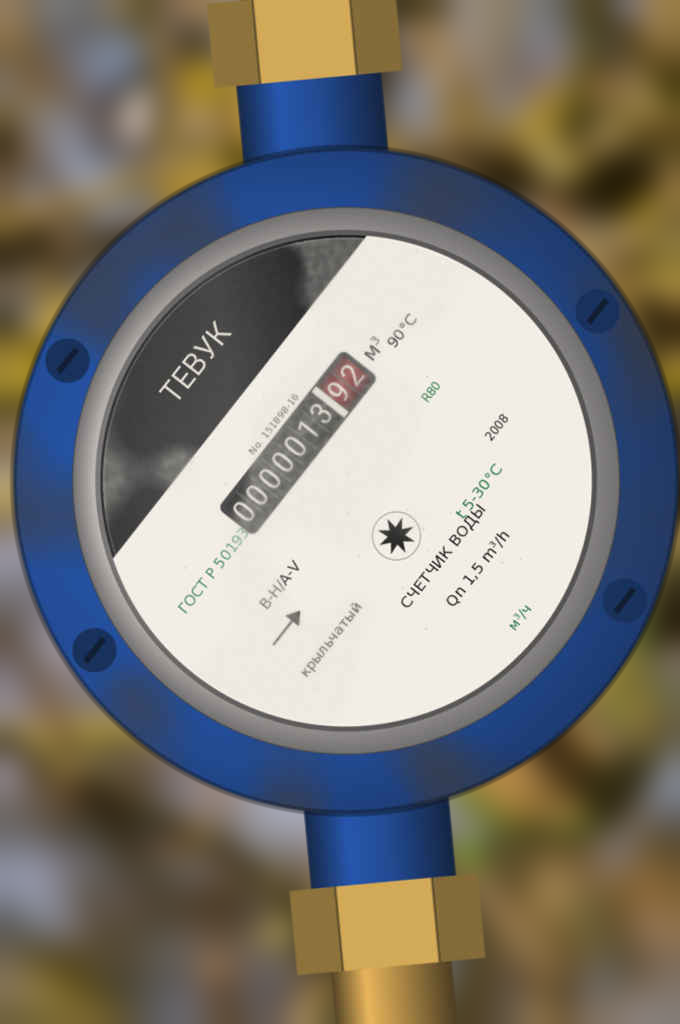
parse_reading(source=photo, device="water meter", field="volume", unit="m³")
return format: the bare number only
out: 13.92
